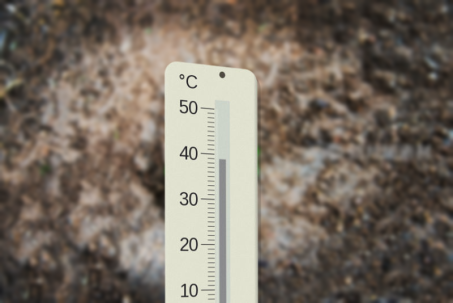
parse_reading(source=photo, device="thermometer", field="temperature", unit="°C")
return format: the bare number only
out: 39
